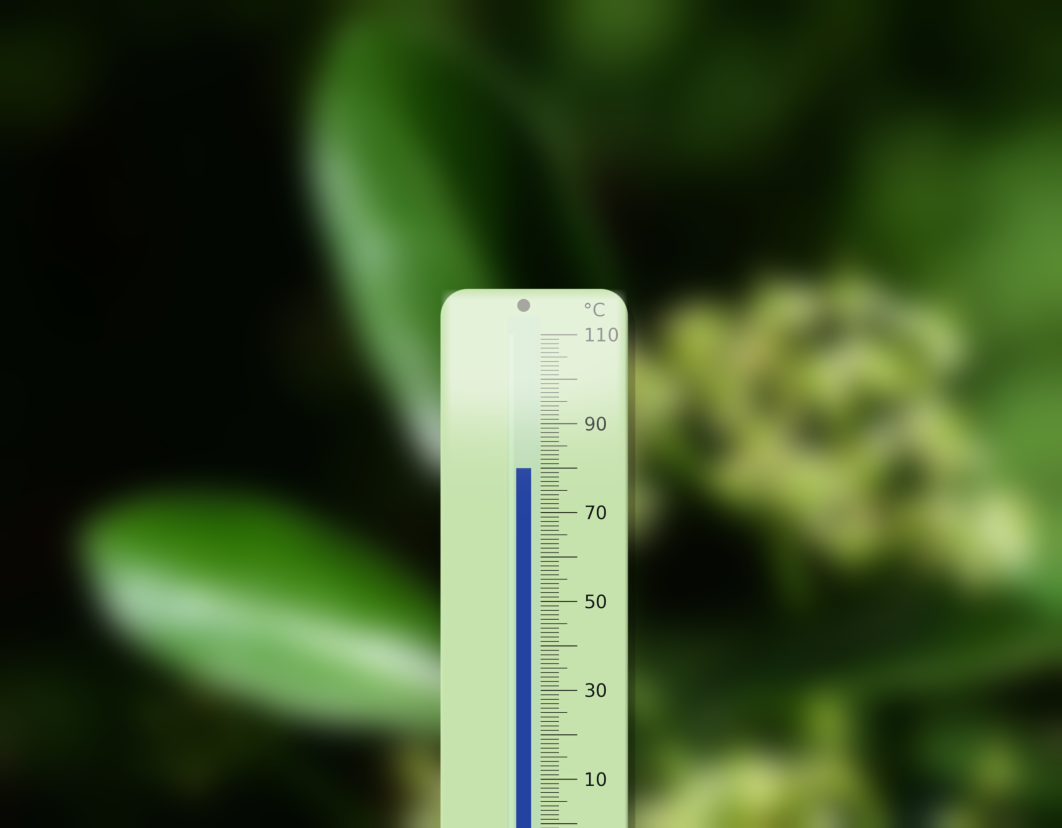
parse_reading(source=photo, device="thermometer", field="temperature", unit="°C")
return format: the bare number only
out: 80
